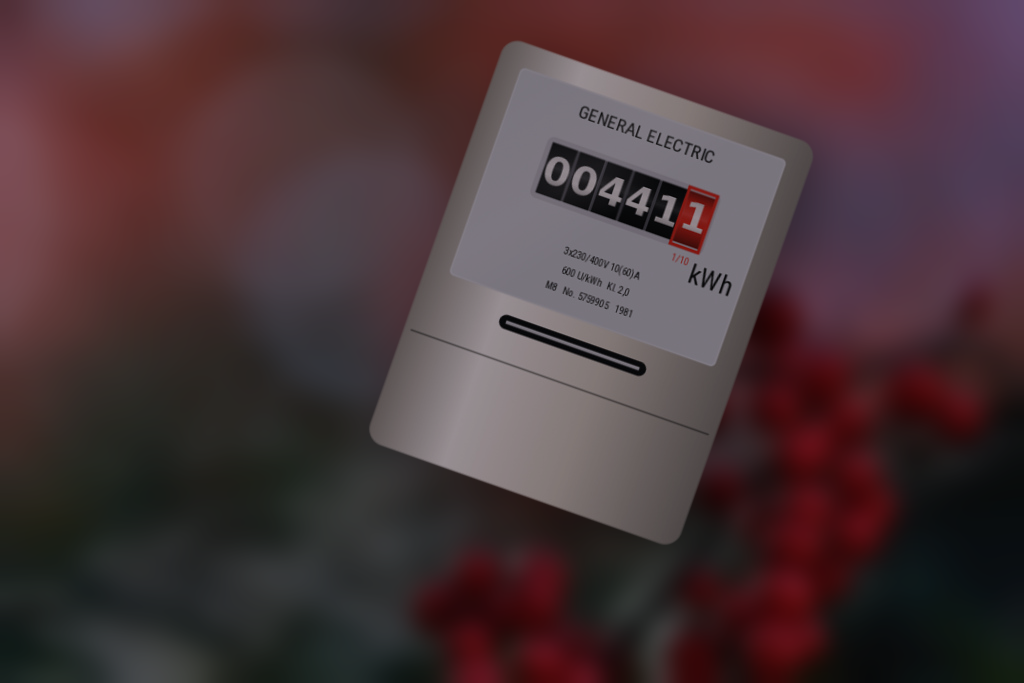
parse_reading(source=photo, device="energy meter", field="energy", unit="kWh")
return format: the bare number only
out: 441.1
